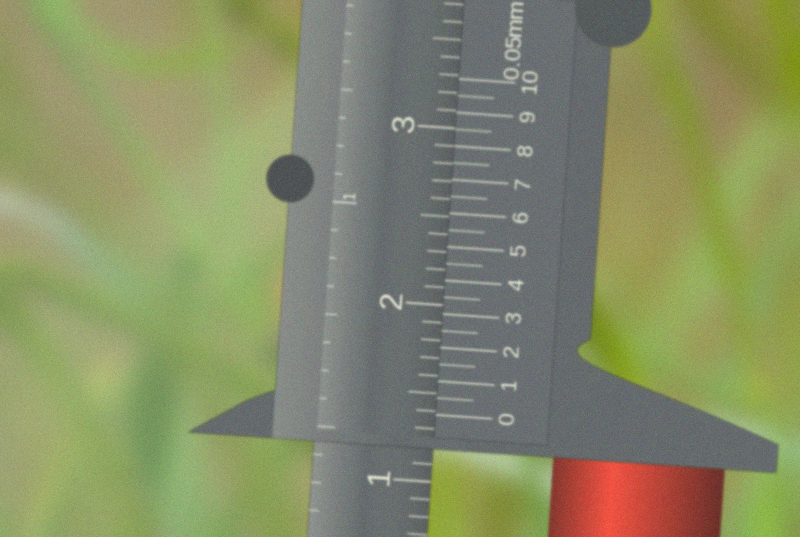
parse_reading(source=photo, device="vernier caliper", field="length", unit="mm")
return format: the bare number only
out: 13.8
